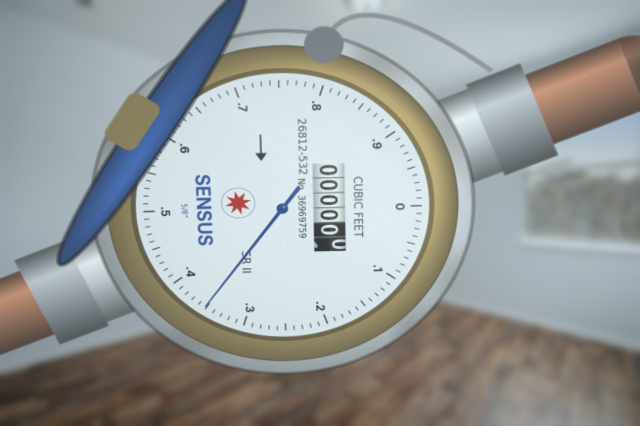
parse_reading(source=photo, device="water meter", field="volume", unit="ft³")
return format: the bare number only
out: 0.35
